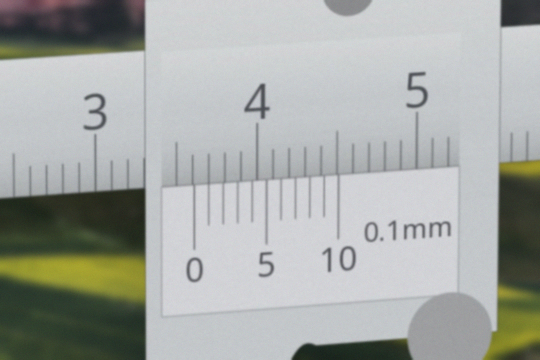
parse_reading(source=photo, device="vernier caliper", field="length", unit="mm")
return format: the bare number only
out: 36.1
